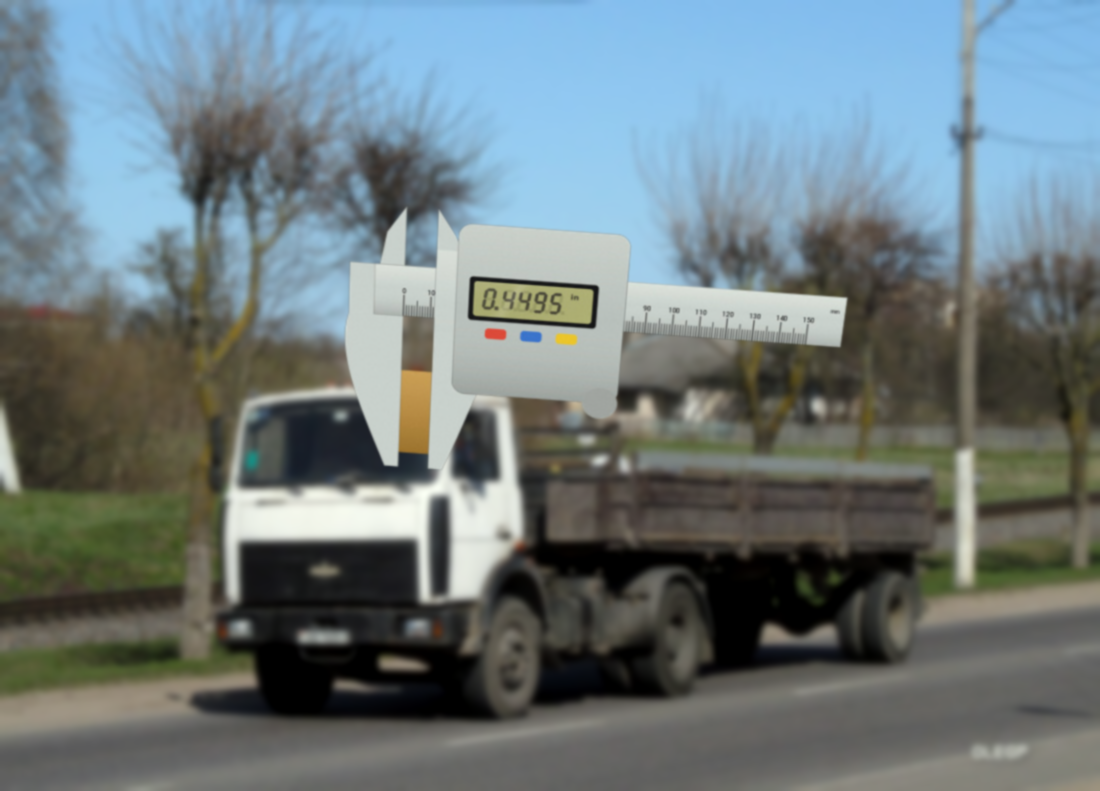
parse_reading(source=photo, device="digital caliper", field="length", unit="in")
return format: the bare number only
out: 0.4495
